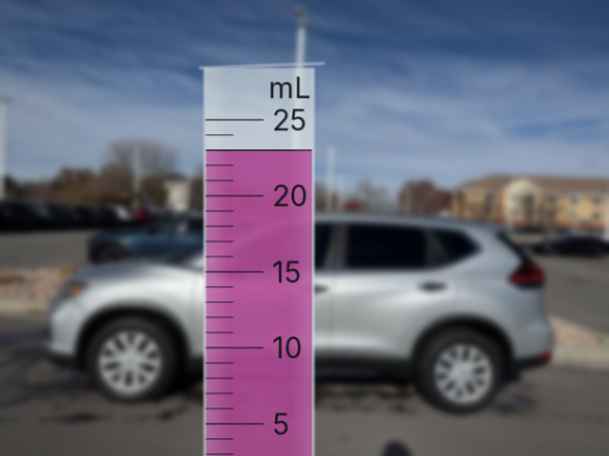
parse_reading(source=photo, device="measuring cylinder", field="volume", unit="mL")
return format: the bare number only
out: 23
